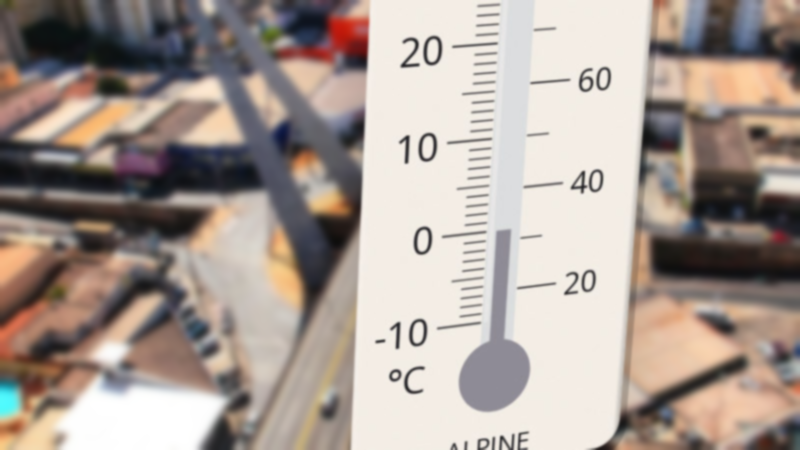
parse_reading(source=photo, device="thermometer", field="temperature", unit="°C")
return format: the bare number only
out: 0
